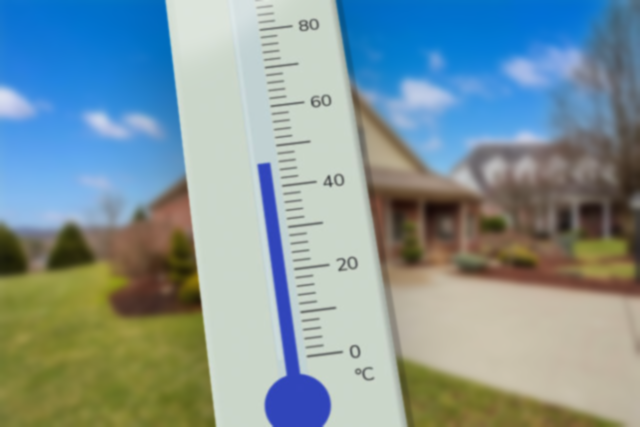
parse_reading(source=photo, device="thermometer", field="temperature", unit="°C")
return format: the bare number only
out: 46
